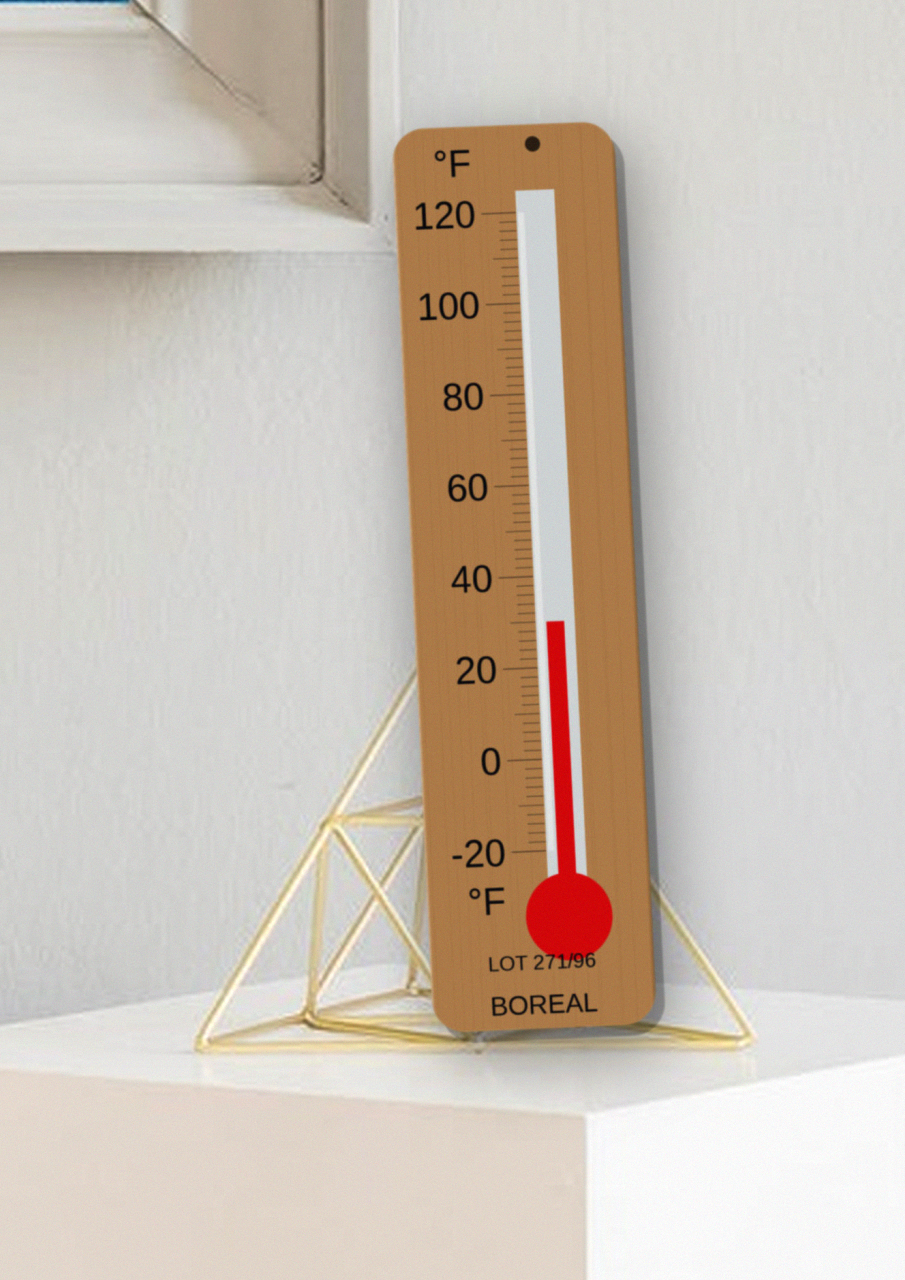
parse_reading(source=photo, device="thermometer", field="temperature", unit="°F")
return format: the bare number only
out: 30
